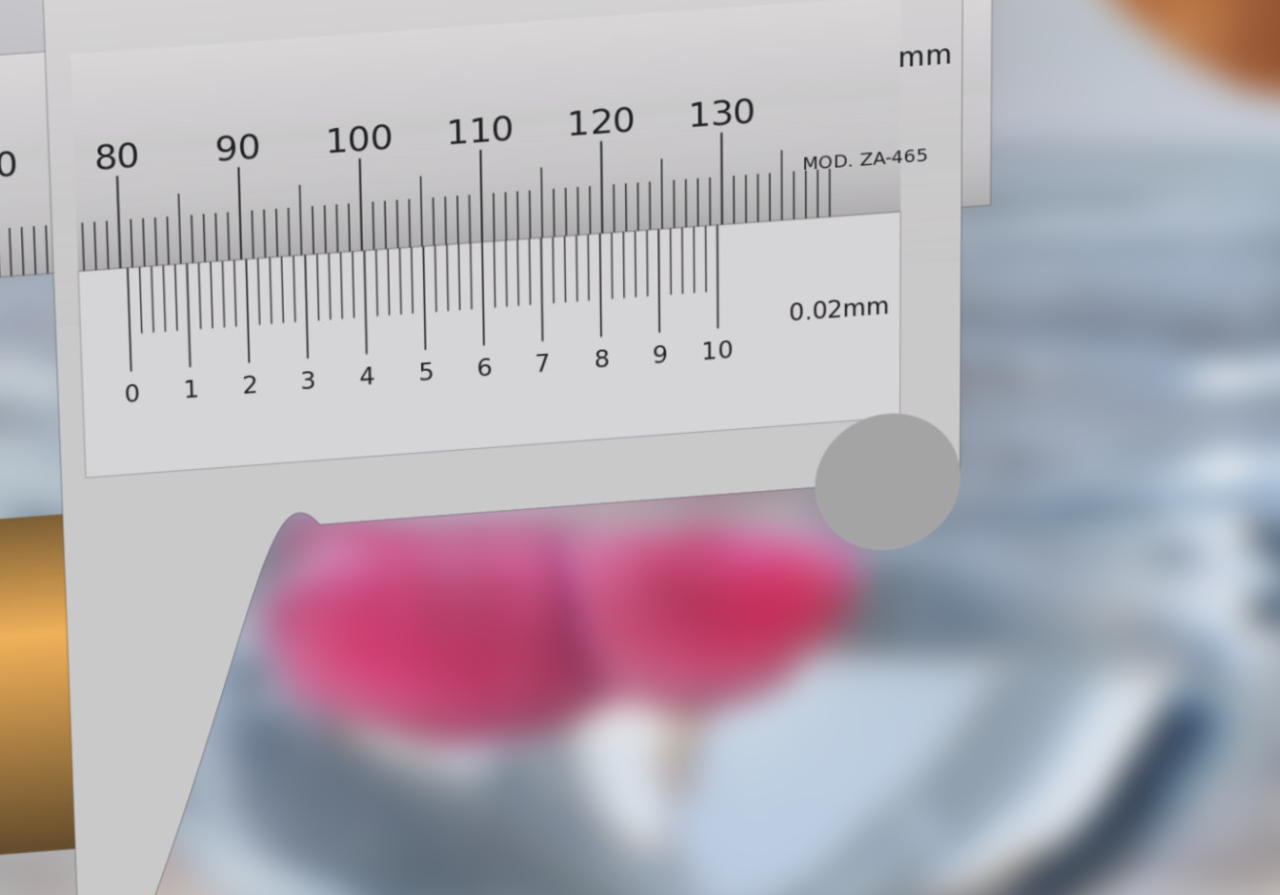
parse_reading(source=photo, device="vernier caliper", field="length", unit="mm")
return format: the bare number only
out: 80.6
